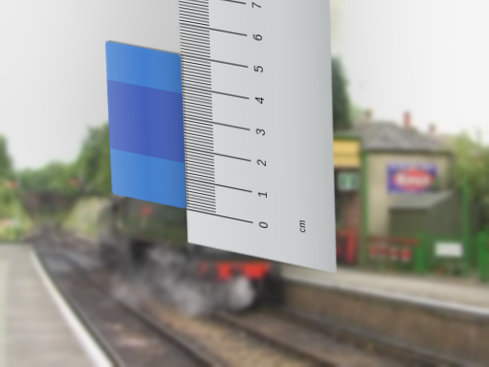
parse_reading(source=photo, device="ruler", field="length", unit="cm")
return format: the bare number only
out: 5
